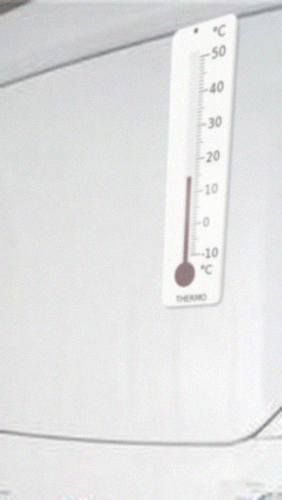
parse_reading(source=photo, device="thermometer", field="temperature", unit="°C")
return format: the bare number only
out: 15
